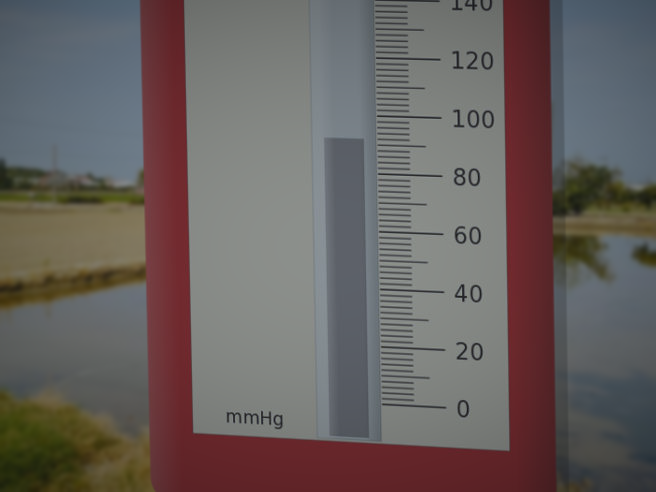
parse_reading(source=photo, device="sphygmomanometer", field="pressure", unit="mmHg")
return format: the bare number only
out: 92
